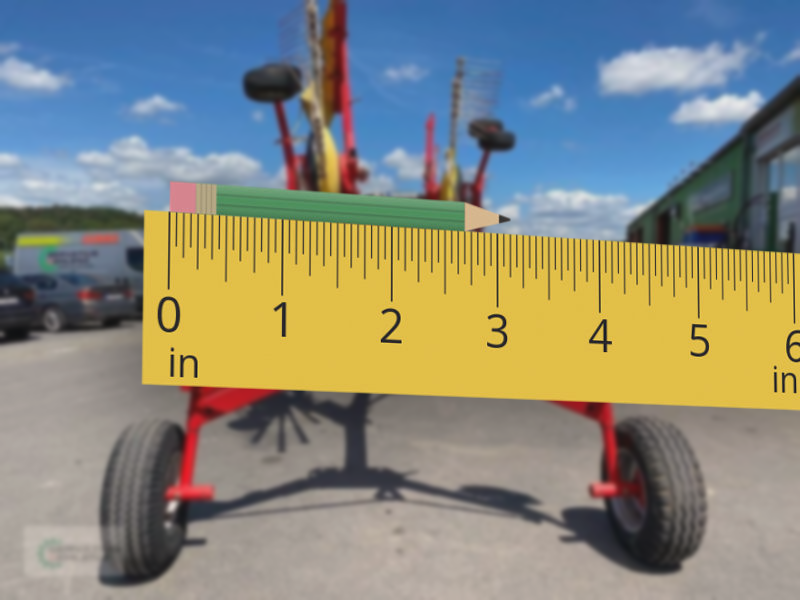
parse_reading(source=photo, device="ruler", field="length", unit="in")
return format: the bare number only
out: 3.125
